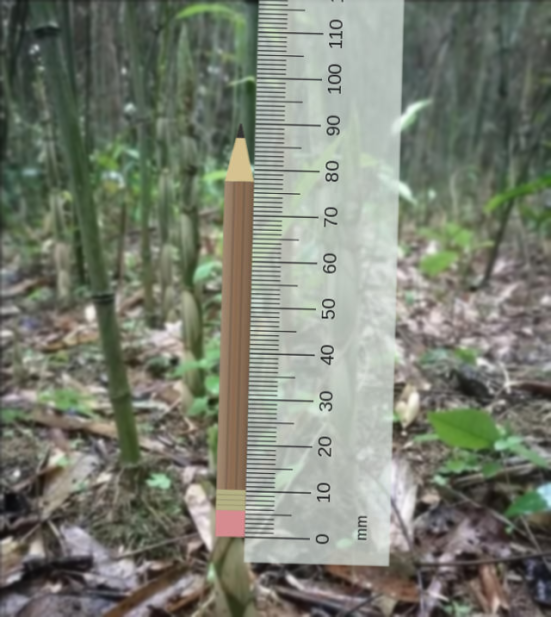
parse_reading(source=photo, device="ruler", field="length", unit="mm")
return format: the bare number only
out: 90
